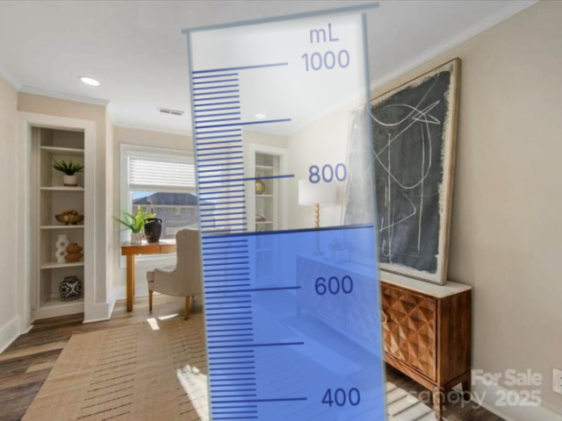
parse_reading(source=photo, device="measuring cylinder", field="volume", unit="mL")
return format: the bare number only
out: 700
